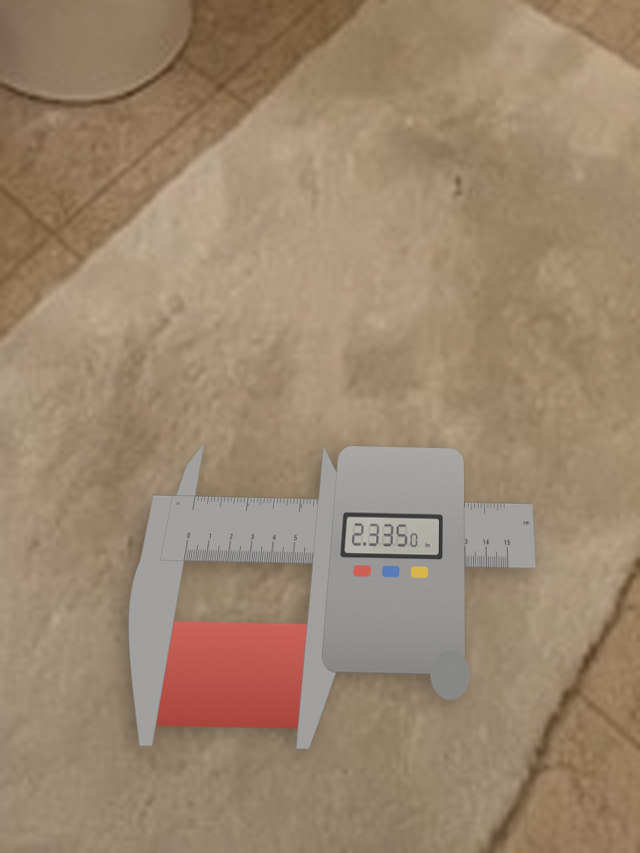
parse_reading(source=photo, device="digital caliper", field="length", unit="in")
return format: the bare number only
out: 2.3350
